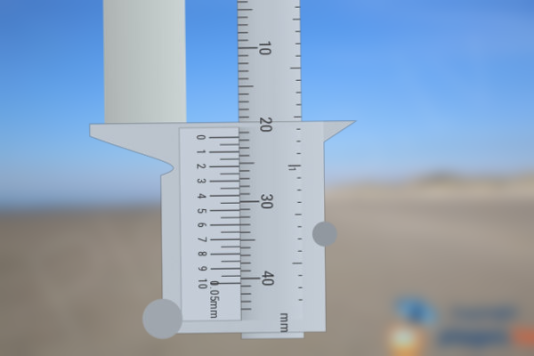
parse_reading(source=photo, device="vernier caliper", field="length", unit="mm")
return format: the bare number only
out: 21.6
